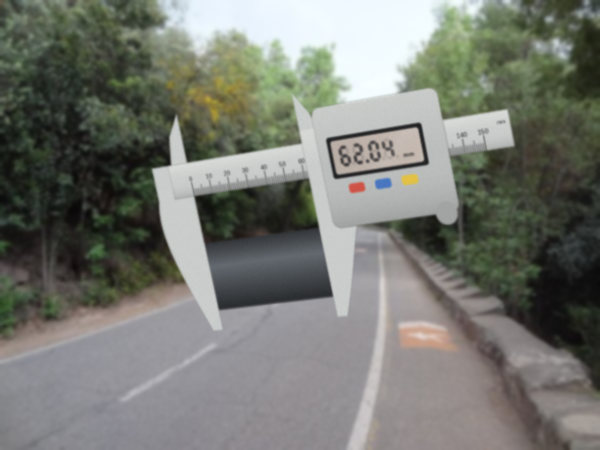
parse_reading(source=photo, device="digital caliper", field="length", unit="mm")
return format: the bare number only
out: 62.04
